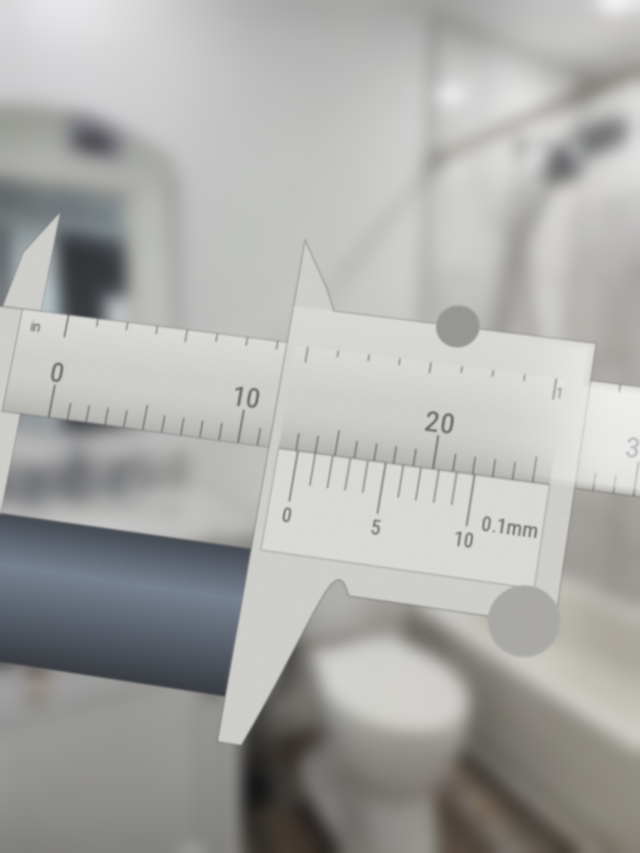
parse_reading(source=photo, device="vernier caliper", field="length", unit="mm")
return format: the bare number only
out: 13.1
